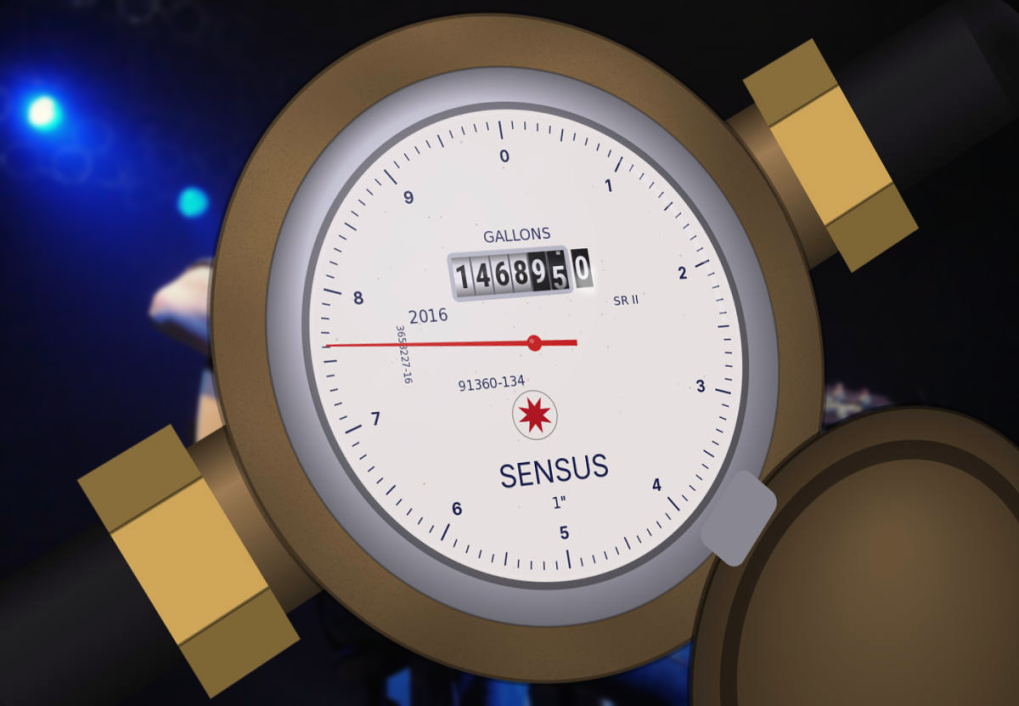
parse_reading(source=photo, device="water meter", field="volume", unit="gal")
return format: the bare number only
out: 1468947.6
